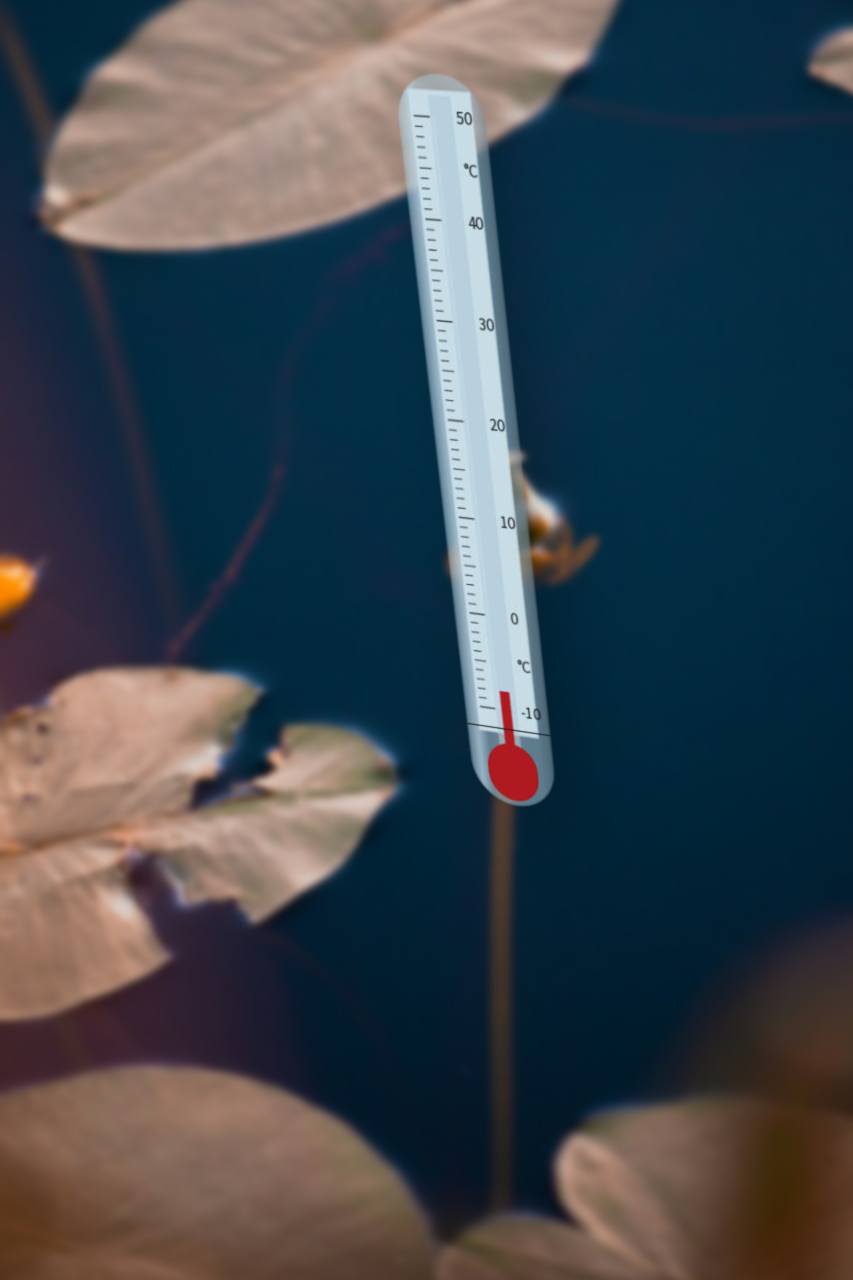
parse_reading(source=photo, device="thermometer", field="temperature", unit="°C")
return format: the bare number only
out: -8
